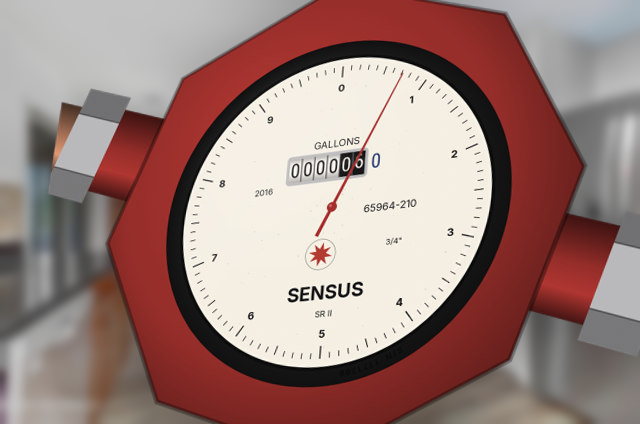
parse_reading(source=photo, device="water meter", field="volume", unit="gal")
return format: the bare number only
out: 60.7
